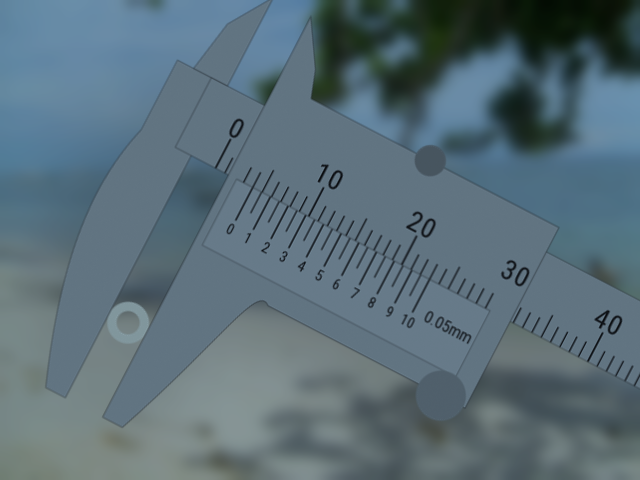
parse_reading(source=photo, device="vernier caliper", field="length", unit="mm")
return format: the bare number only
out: 4.0
